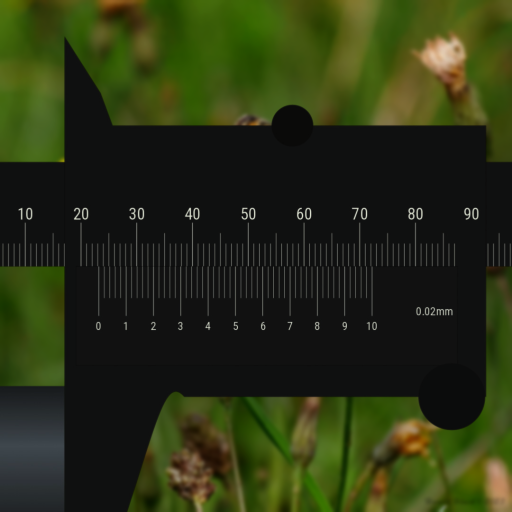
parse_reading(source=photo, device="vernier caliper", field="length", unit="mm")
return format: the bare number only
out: 23.2
